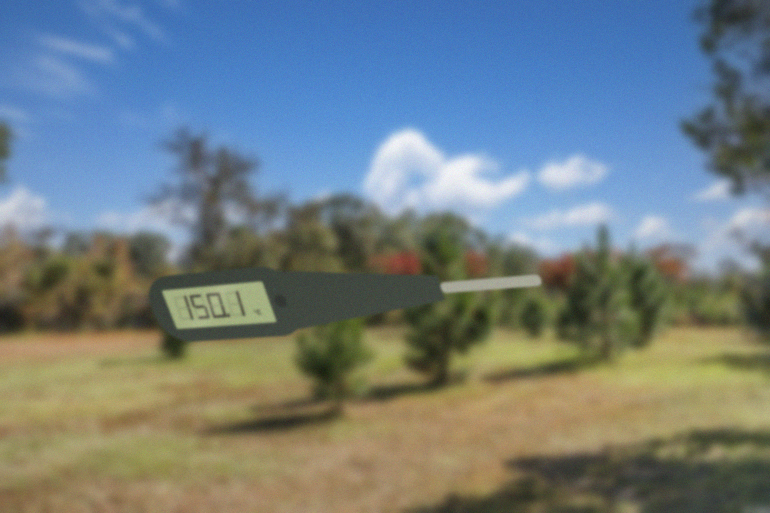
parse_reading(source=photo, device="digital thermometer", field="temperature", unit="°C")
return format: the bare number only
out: 150.1
